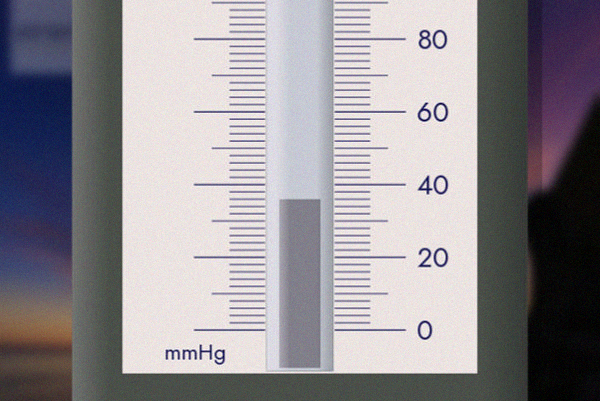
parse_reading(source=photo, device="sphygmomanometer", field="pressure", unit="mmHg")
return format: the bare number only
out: 36
